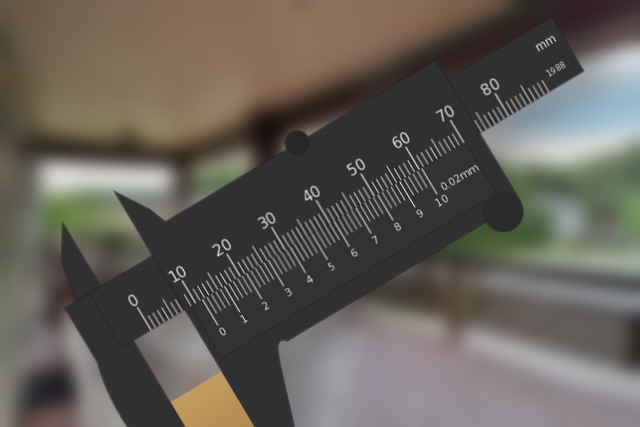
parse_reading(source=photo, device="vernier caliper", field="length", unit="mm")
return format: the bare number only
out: 11.5
